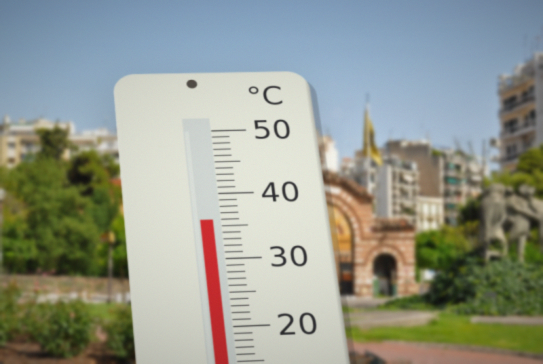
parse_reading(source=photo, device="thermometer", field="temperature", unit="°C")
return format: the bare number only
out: 36
